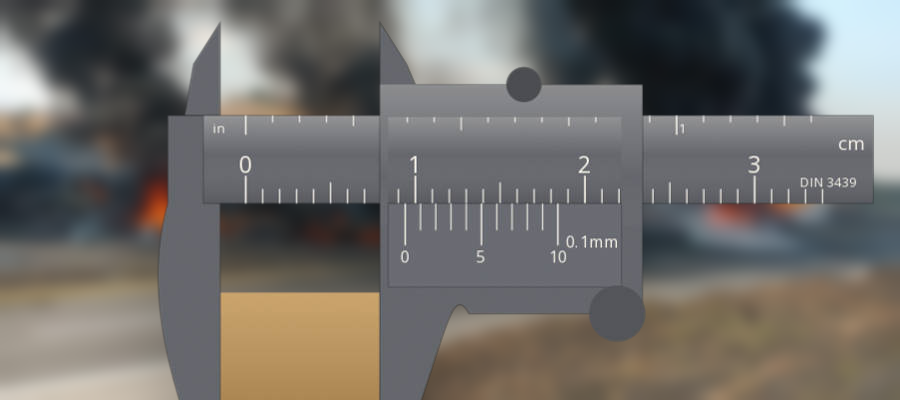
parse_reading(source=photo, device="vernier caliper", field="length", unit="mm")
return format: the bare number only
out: 9.4
